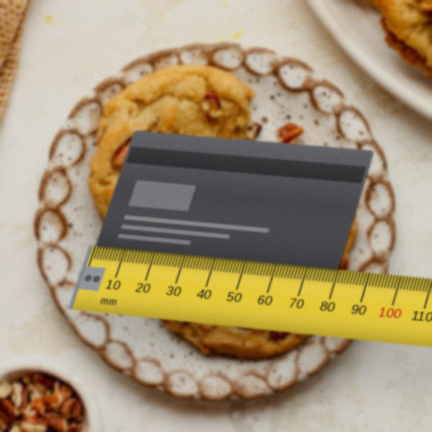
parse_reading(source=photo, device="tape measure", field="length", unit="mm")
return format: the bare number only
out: 80
